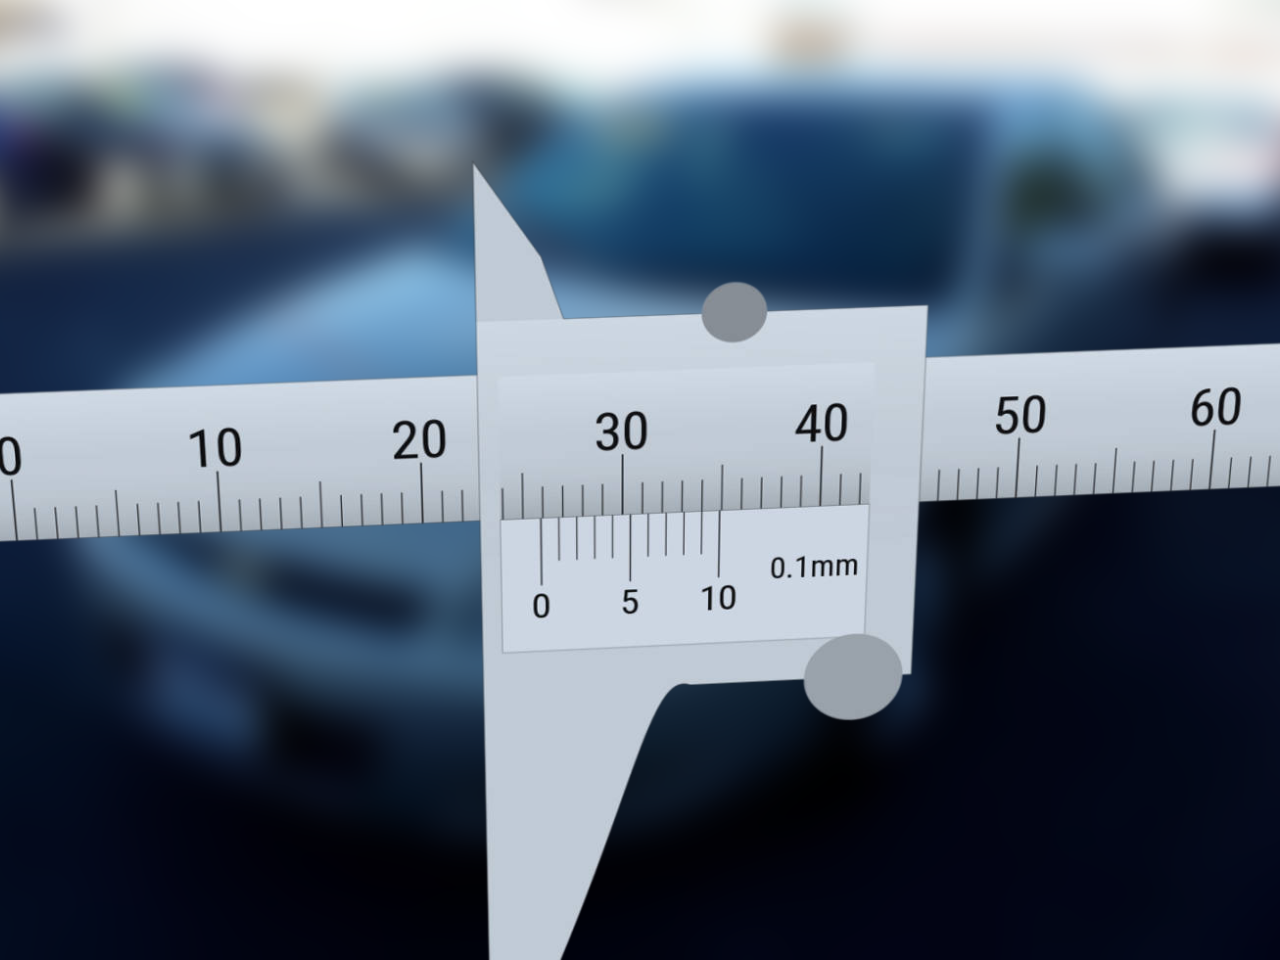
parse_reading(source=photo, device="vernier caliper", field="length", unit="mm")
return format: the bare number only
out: 25.9
